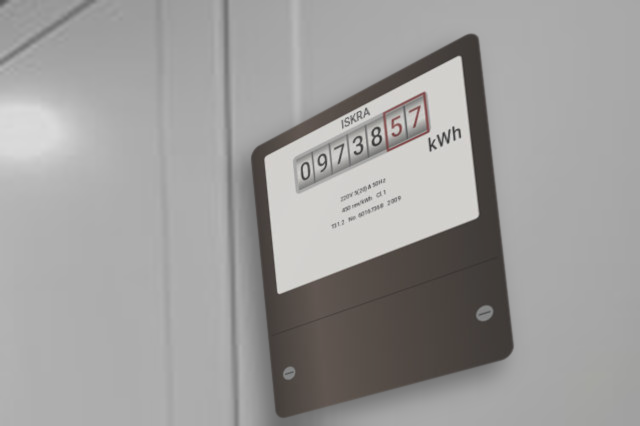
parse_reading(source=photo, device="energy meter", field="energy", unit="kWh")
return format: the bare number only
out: 9738.57
